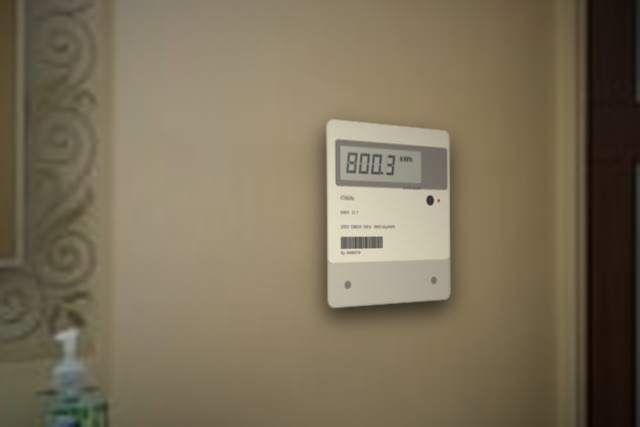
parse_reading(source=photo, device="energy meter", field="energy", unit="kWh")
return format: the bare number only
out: 800.3
